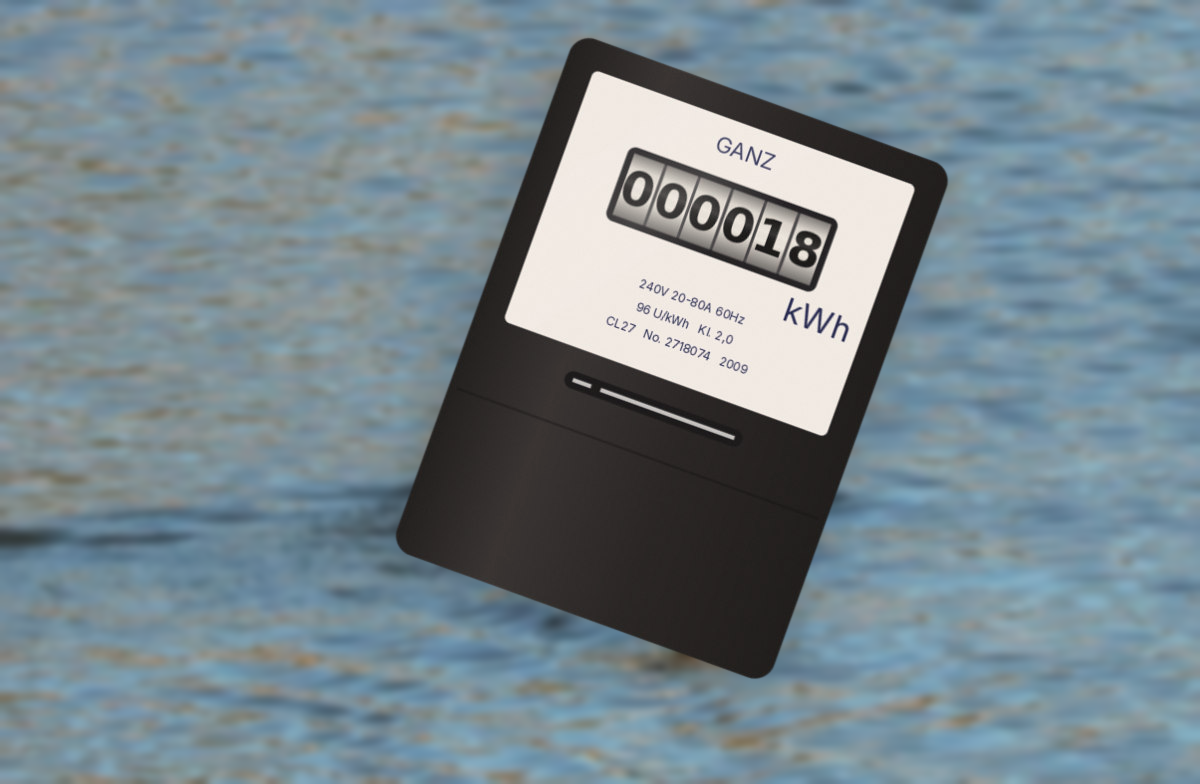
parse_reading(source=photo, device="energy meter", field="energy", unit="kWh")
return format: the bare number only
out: 18
